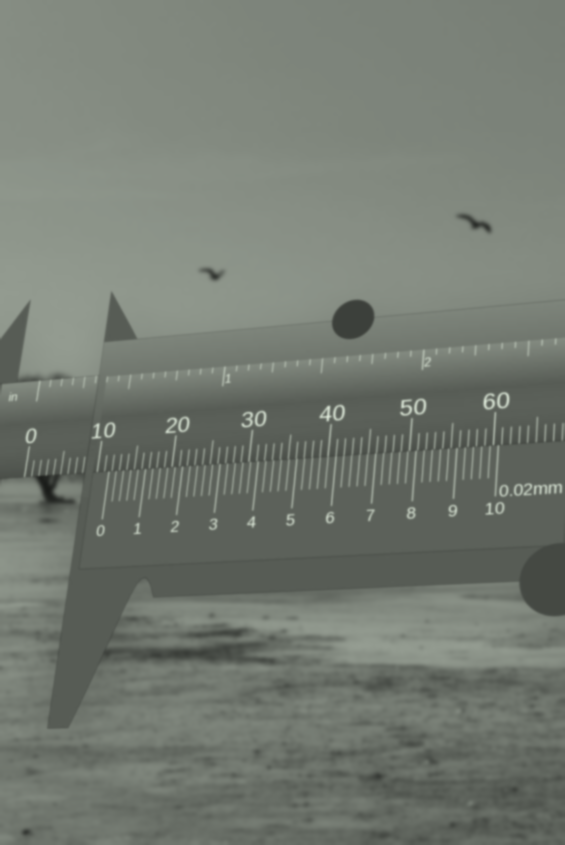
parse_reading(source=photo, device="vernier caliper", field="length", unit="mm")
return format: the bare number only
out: 11.6
